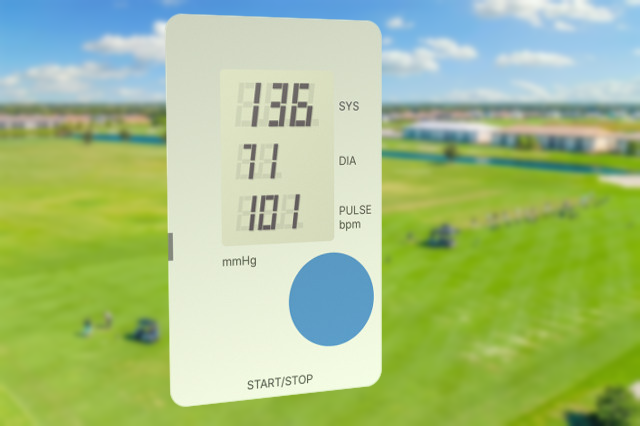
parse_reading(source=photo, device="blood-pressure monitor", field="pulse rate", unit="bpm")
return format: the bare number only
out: 101
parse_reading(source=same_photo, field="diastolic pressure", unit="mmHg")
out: 71
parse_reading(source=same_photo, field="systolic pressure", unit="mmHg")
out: 136
